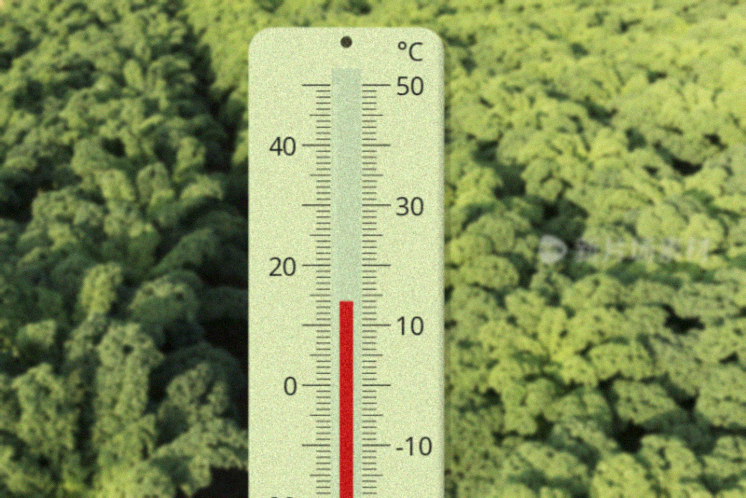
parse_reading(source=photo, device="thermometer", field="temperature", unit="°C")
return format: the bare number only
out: 14
